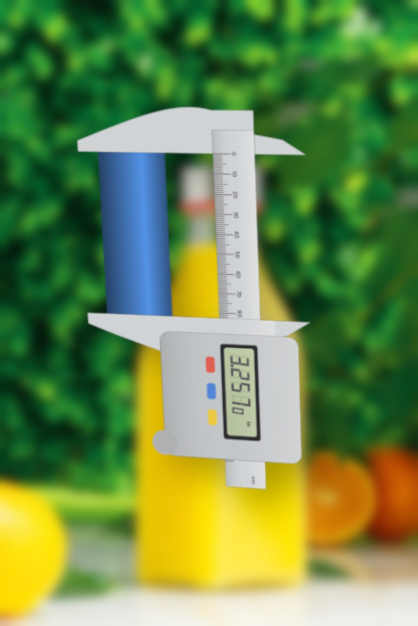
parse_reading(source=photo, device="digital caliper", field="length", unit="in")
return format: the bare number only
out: 3.2570
